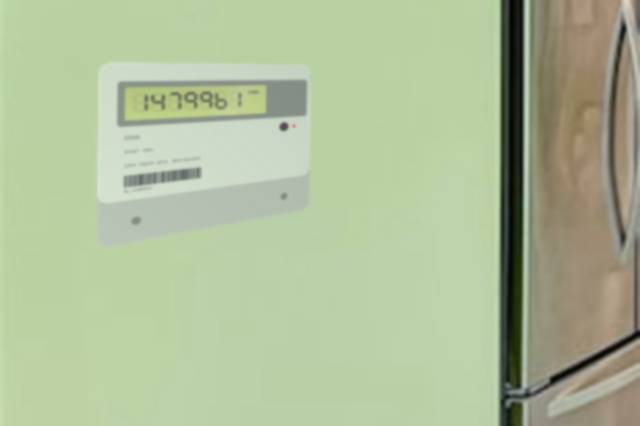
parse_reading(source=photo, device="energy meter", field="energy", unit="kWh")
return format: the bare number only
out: 1479961
